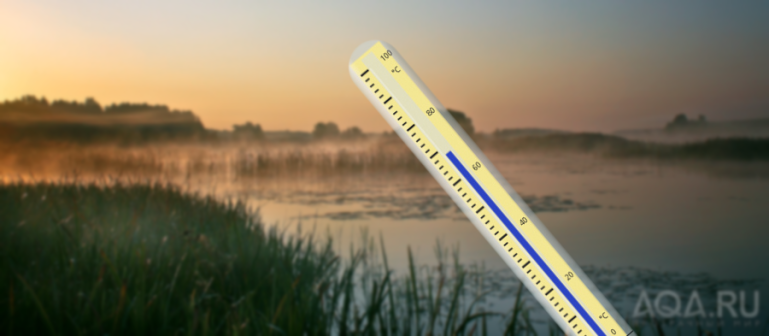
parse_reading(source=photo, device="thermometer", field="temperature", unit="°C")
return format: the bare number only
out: 68
